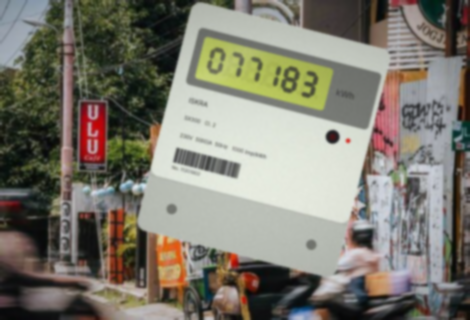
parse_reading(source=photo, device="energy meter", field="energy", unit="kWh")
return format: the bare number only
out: 77183
